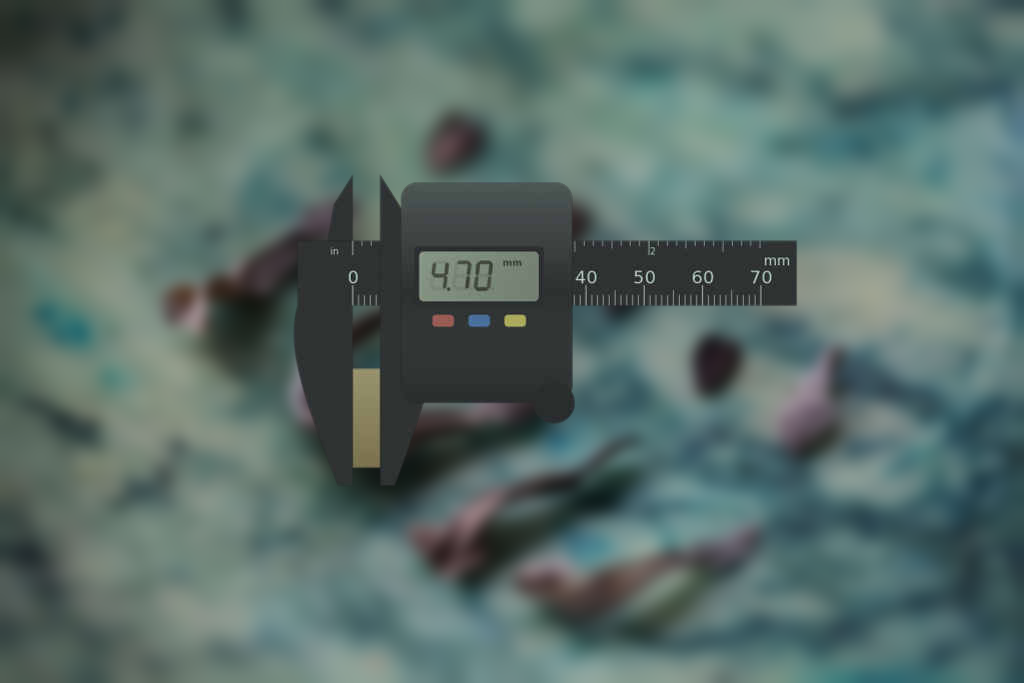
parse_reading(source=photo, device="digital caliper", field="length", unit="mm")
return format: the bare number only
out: 4.70
